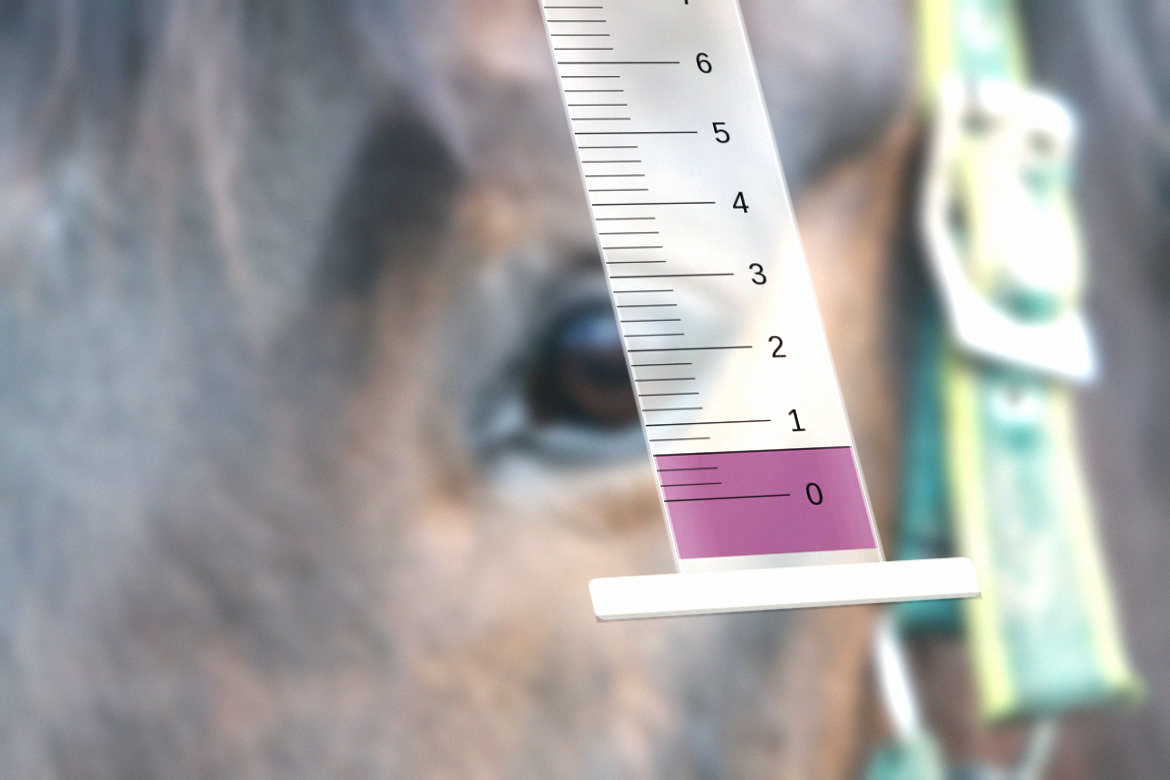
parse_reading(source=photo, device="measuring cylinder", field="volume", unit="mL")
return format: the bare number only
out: 0.6
